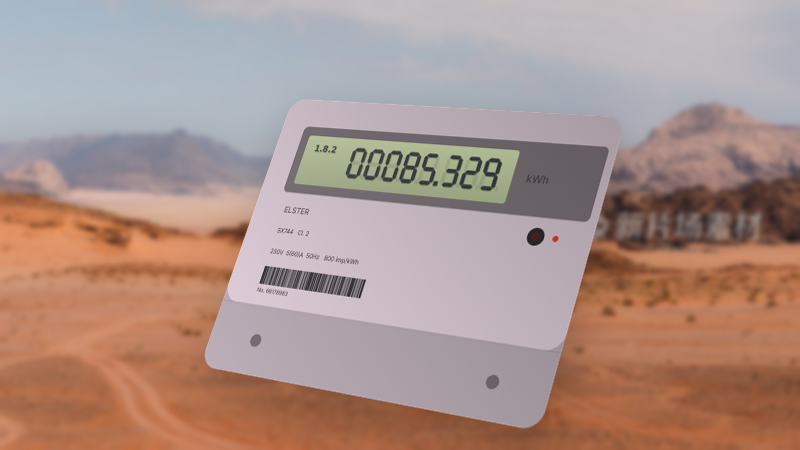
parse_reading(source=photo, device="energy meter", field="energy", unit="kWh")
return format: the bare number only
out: 85.329
